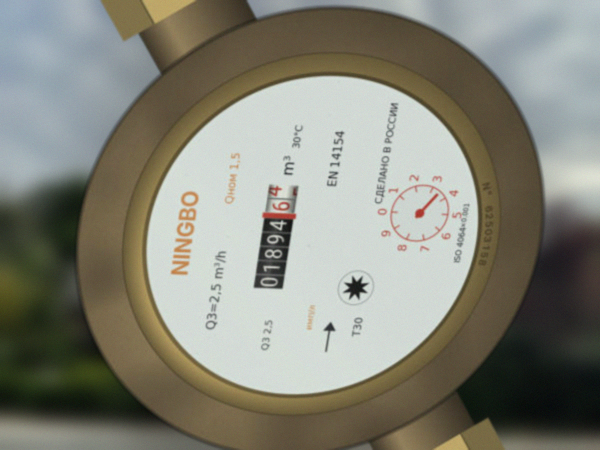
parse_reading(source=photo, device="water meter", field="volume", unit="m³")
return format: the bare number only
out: 1894.643
